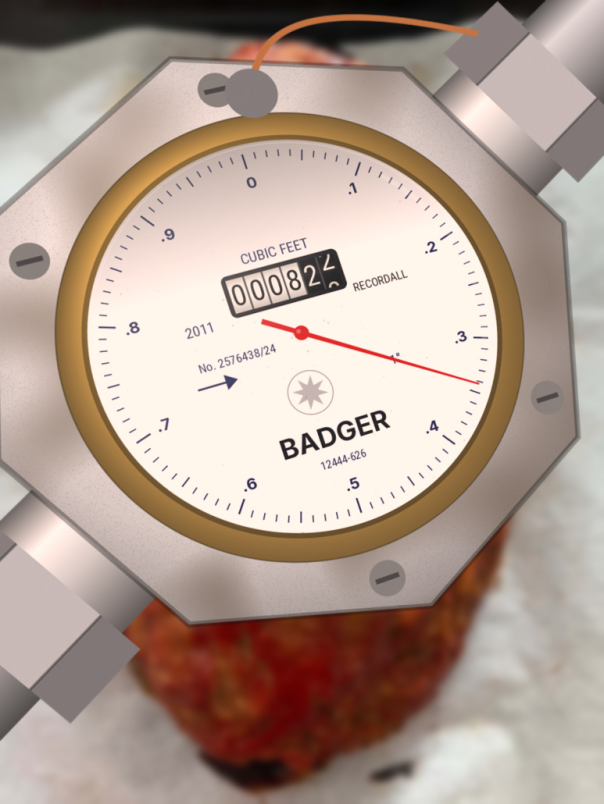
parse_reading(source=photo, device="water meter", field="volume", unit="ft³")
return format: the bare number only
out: 822.34
